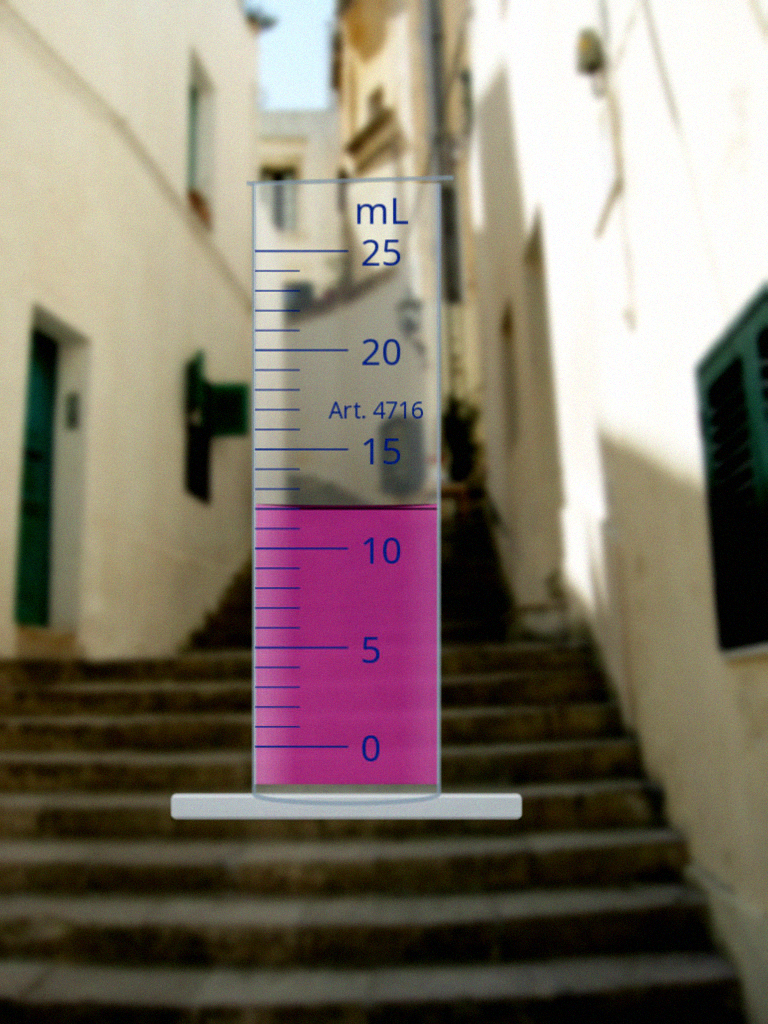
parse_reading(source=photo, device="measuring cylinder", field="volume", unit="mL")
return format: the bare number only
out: 12
